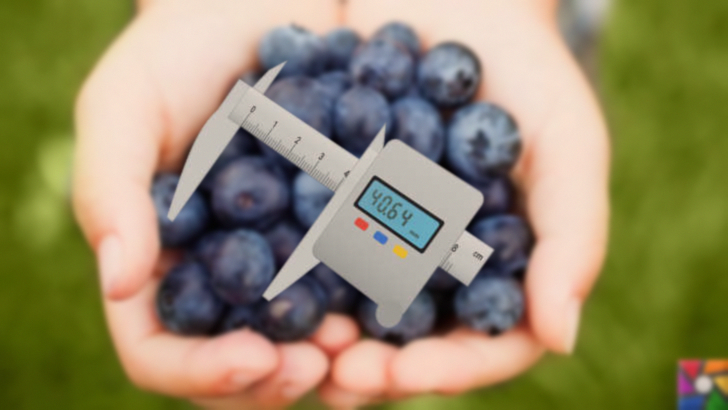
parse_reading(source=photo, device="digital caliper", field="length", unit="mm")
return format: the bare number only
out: 40.64
